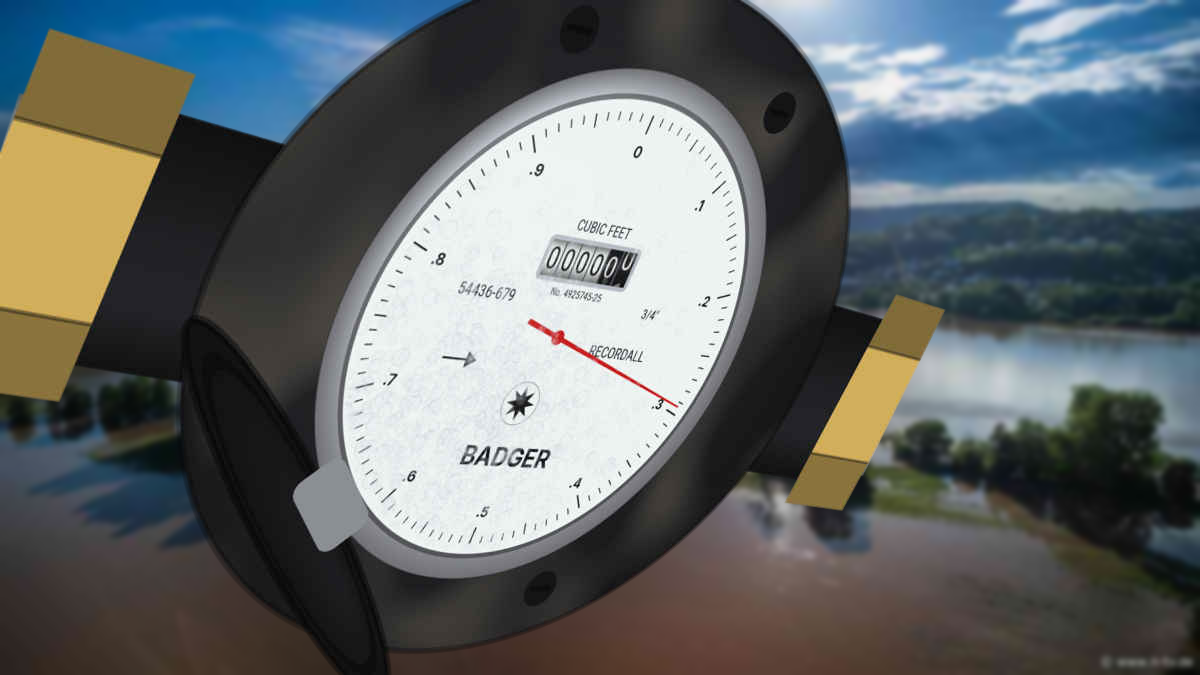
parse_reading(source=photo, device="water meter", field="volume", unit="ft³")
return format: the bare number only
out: 0.29
